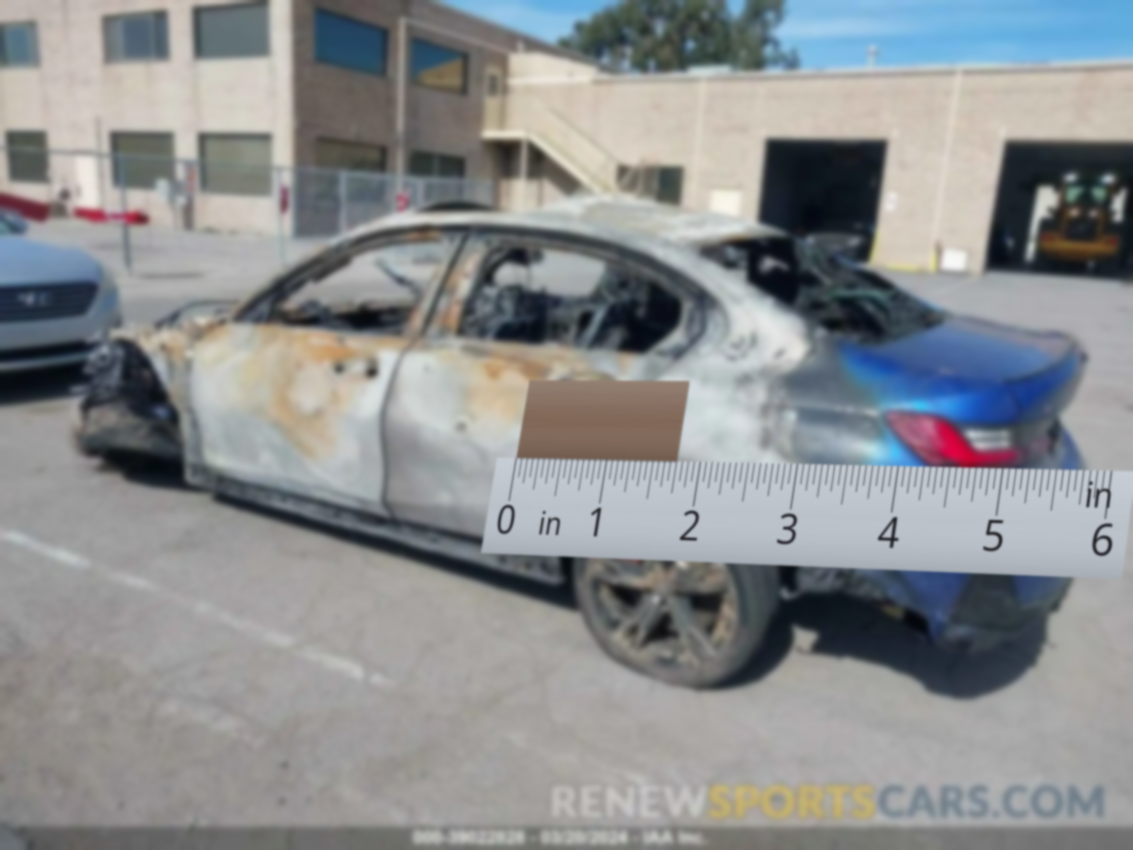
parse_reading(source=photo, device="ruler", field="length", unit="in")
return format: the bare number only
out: 1.75
